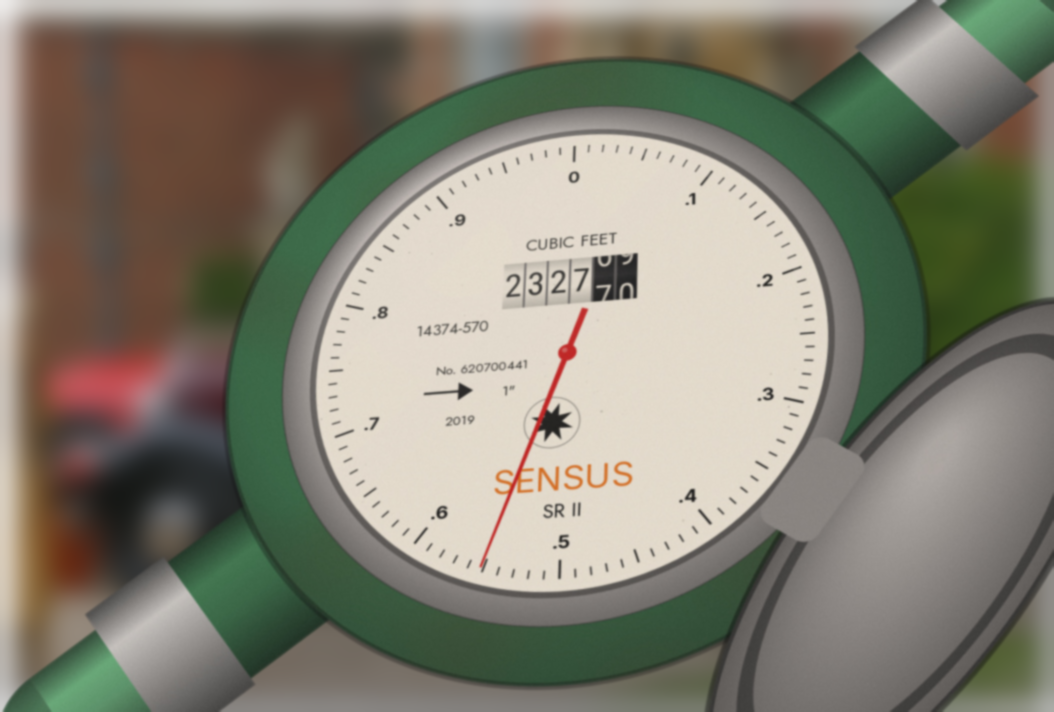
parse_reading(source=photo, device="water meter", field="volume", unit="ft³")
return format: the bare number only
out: 232769.55
